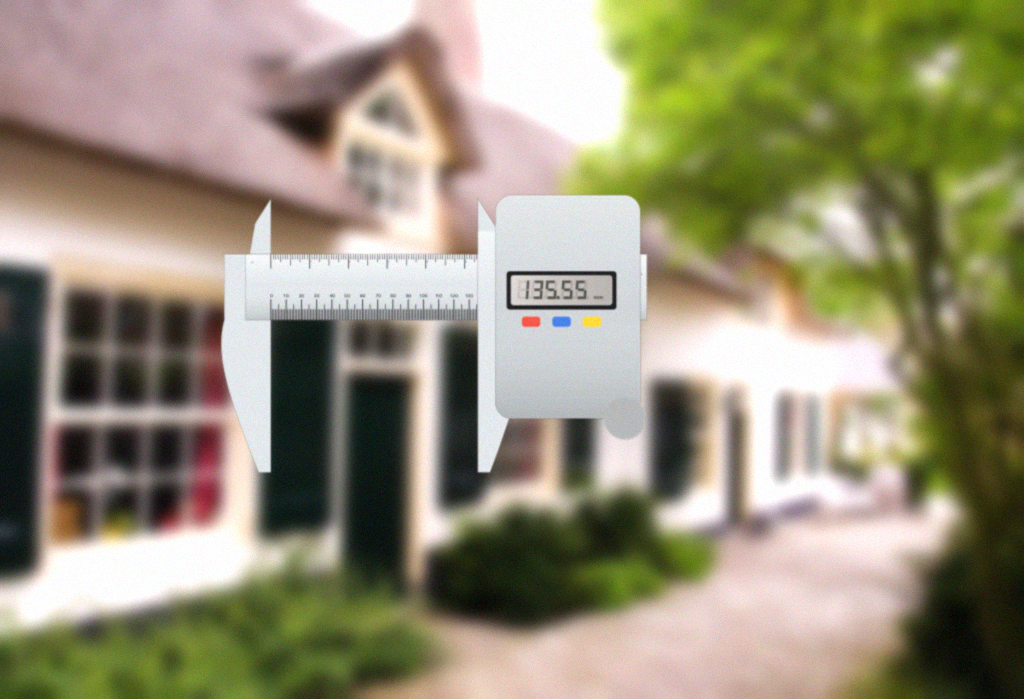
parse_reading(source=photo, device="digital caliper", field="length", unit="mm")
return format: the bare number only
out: 135.55
